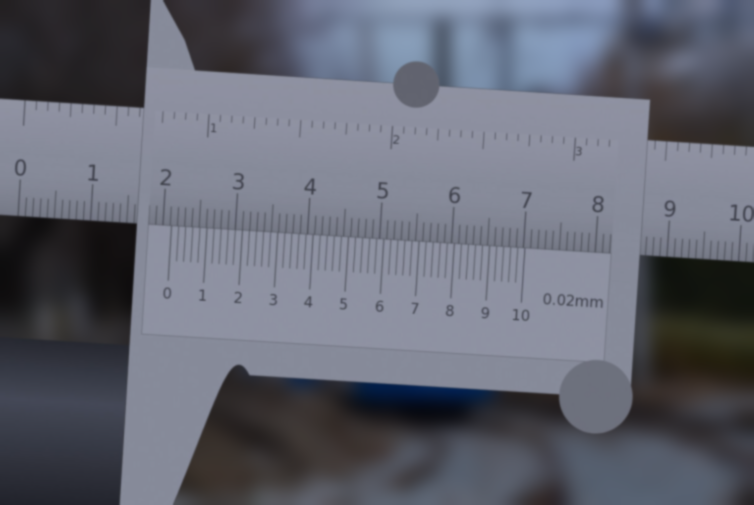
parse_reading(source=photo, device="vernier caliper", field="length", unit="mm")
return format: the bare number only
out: 21.2
